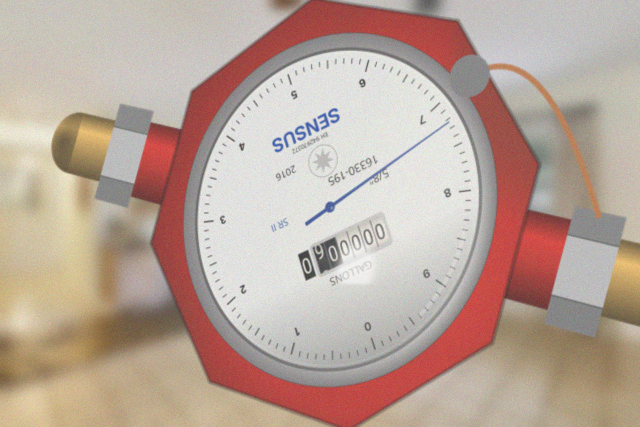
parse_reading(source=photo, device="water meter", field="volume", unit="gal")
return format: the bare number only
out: 57.2
